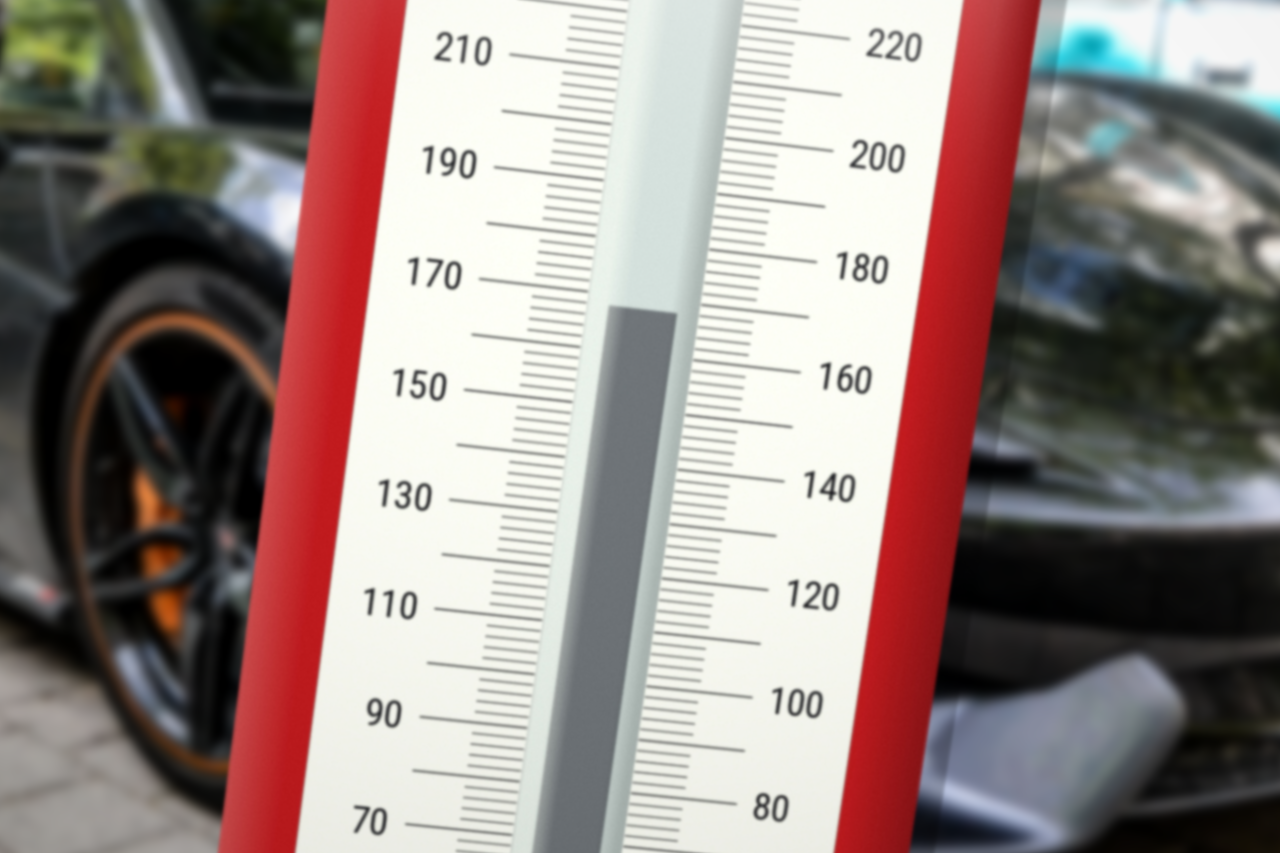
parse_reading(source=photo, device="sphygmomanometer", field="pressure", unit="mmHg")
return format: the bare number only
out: 168
